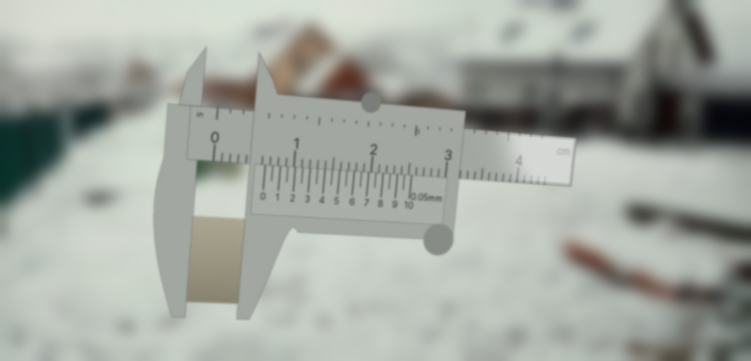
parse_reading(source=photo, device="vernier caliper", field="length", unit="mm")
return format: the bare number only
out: 6.4
